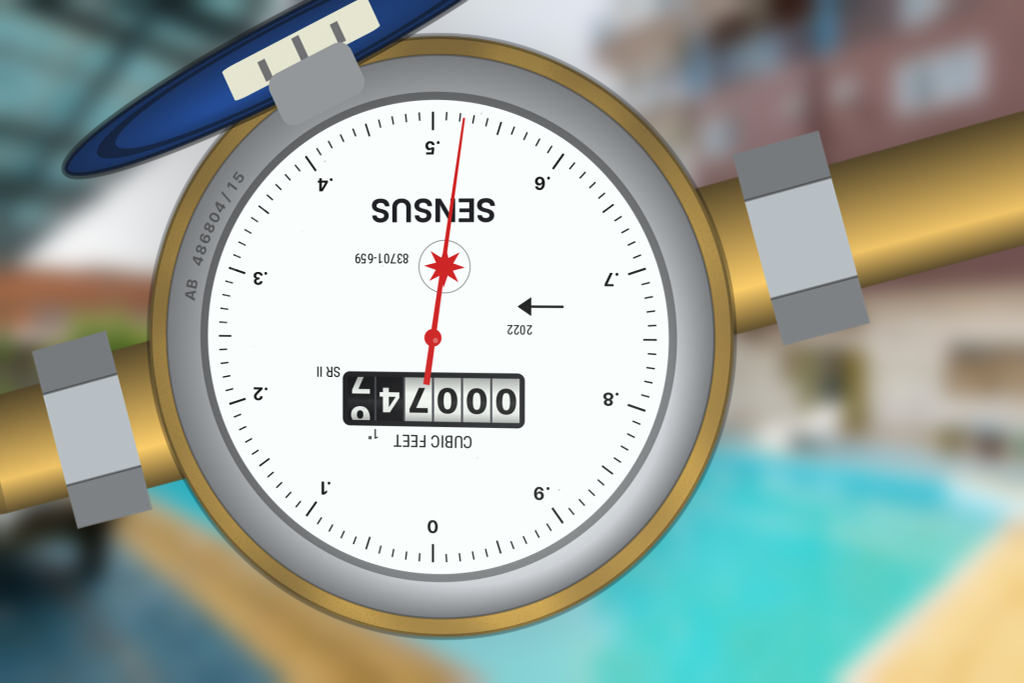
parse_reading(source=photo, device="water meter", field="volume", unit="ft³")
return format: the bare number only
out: 746.52
